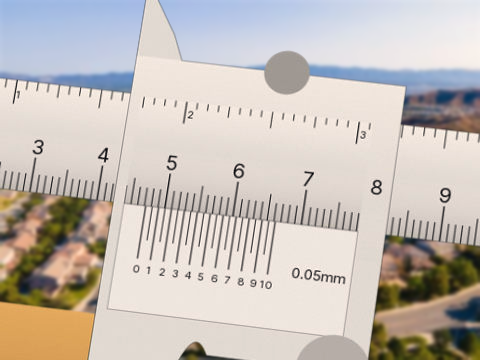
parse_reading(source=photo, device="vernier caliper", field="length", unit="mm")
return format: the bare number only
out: 47.2
